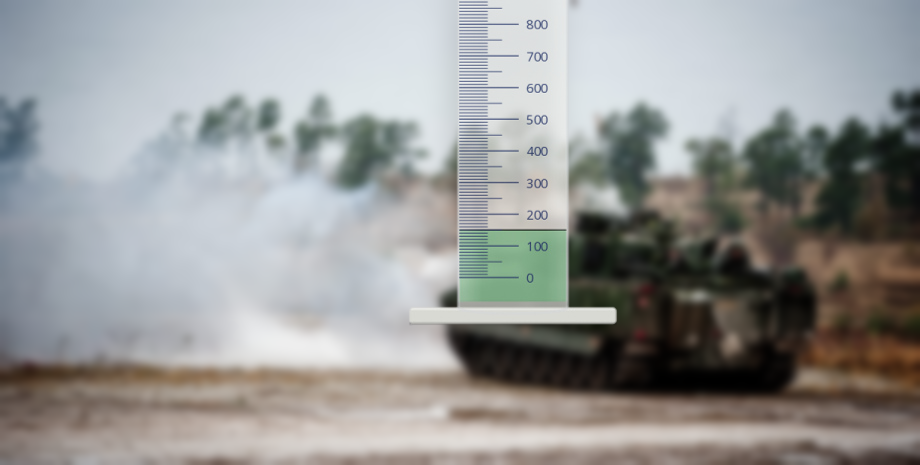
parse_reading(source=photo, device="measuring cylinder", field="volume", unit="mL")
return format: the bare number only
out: 150
